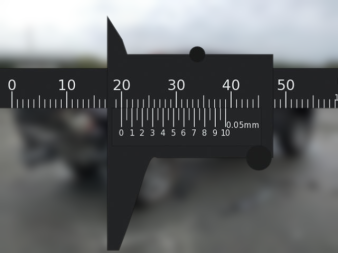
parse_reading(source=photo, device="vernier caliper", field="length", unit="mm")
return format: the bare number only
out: 20.0
